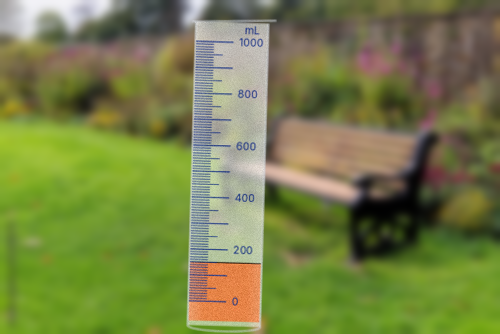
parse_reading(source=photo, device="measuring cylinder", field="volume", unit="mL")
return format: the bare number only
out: 150
